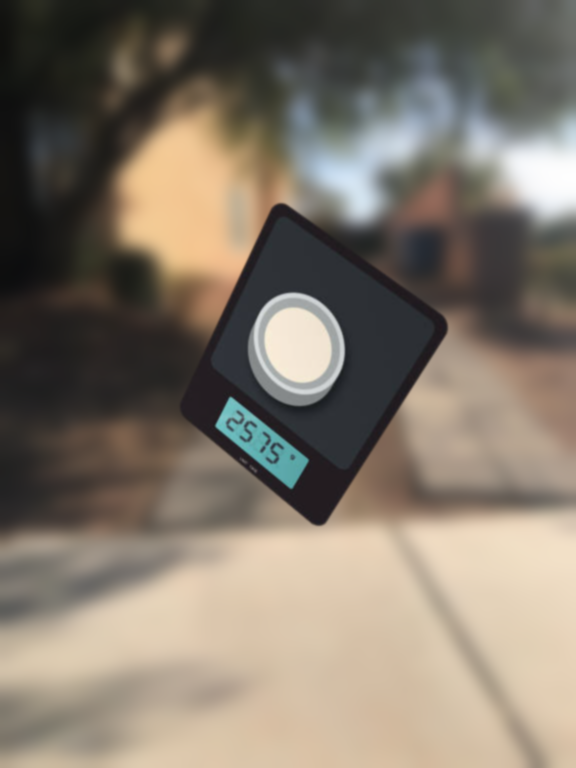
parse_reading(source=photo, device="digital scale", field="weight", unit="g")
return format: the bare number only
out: 2575
